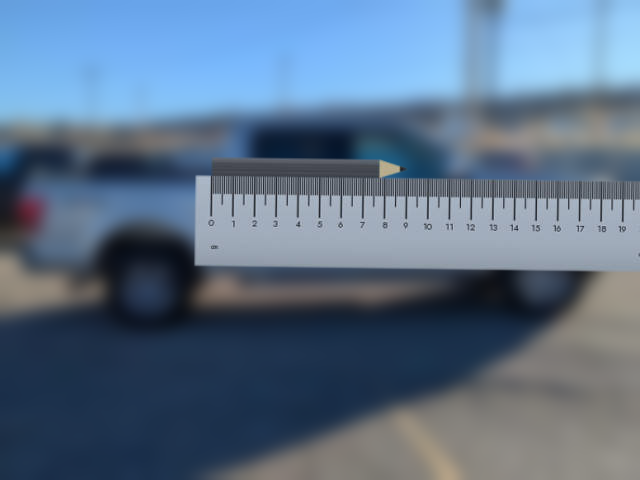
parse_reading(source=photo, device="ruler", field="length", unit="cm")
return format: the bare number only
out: 9
